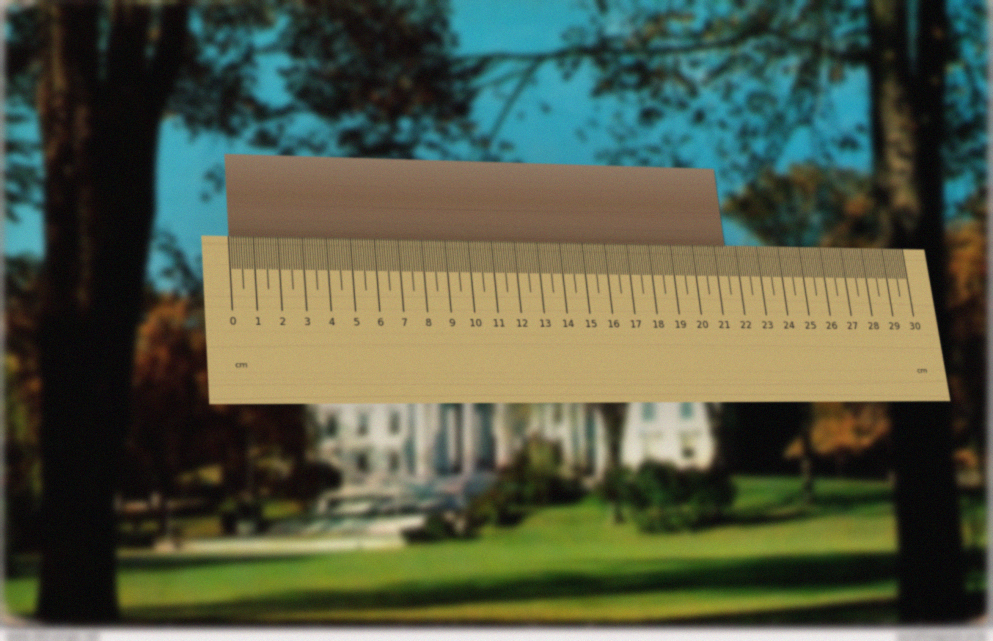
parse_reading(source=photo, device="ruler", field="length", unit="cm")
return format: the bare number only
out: 21.5
